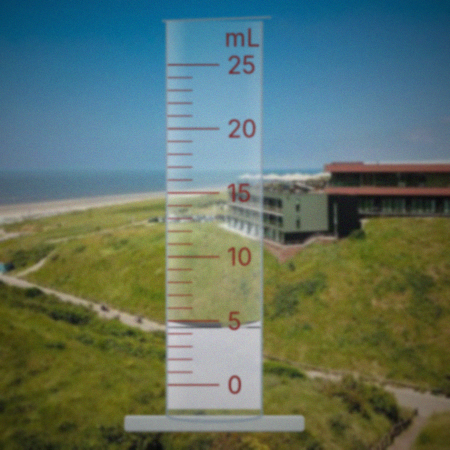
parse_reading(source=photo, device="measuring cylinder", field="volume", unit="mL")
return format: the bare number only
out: 4.5
